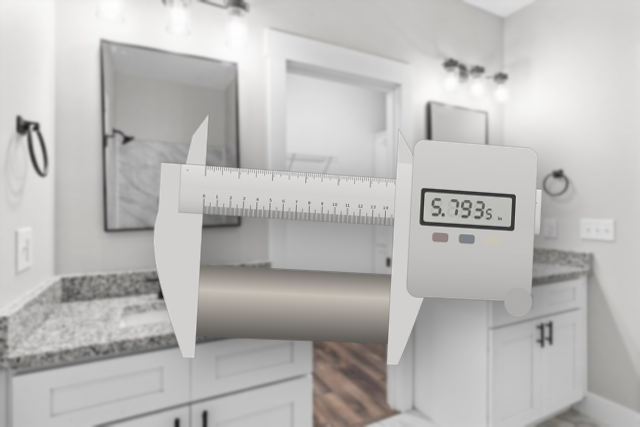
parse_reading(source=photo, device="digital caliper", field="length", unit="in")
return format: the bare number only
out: 5.7935
